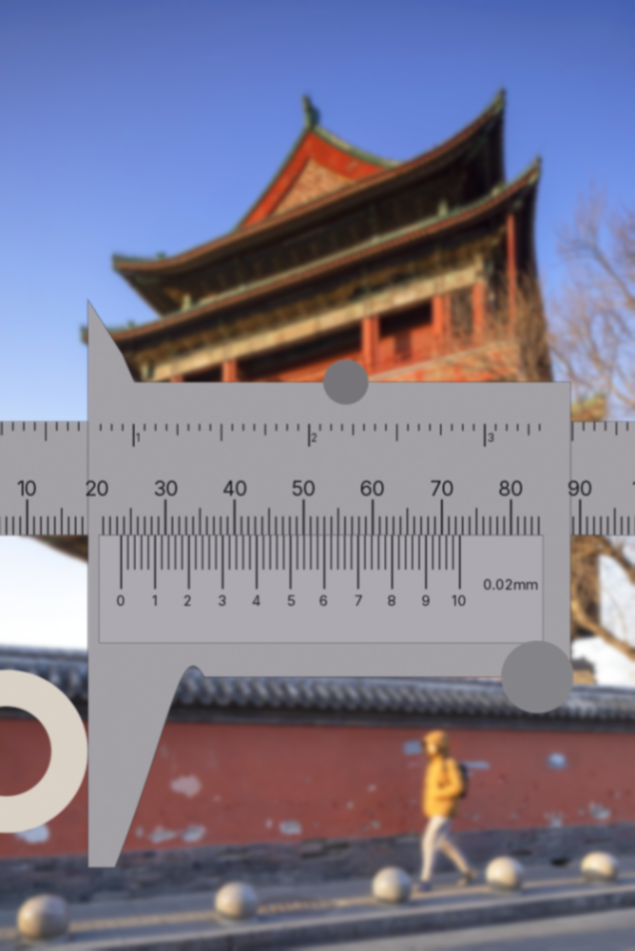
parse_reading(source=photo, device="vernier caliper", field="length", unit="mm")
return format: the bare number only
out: 23.6
